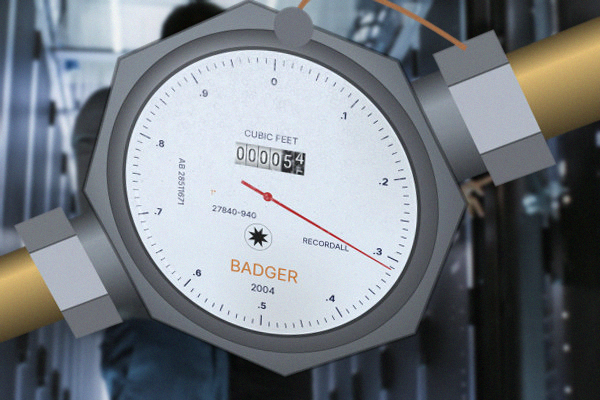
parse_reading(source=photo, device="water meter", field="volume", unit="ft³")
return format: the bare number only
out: 54.31
